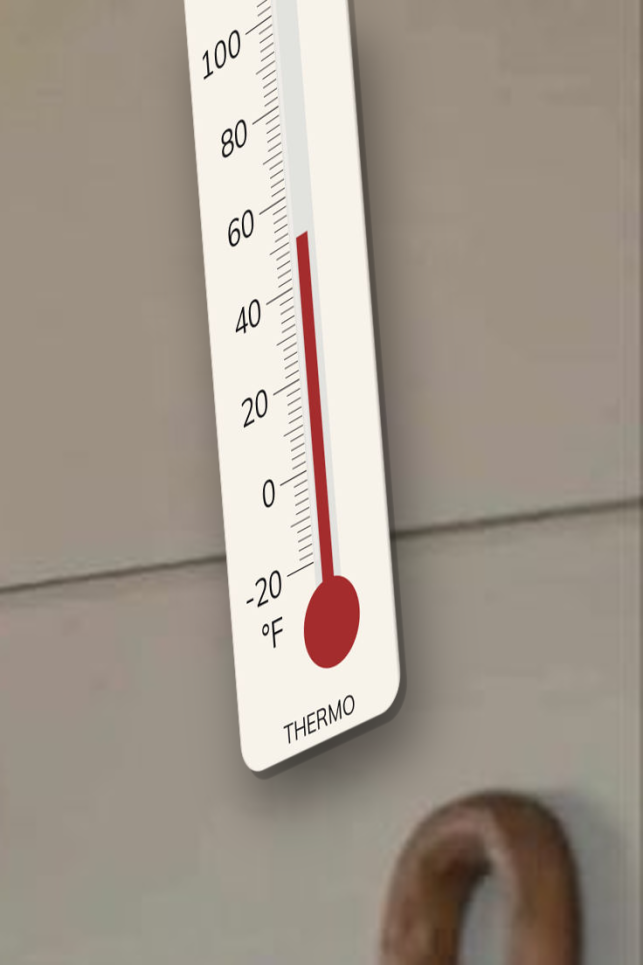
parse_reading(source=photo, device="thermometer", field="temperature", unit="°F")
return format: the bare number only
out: 50
